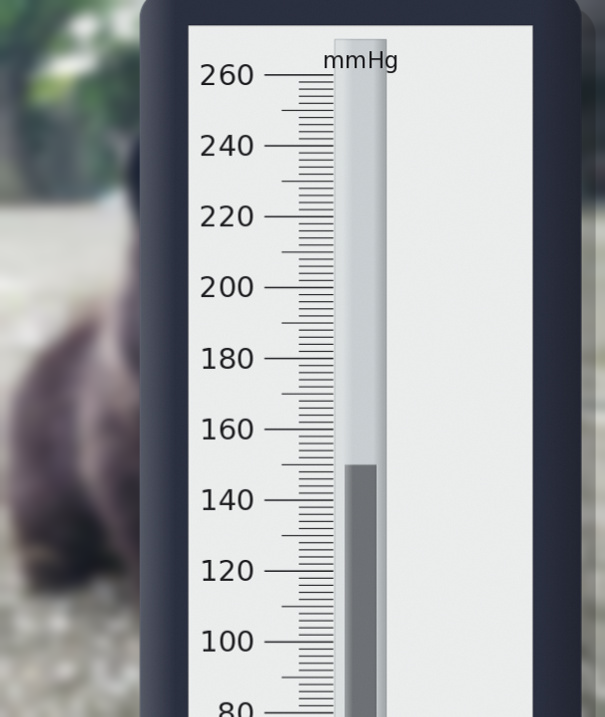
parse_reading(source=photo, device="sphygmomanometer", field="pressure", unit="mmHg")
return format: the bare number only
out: 150
